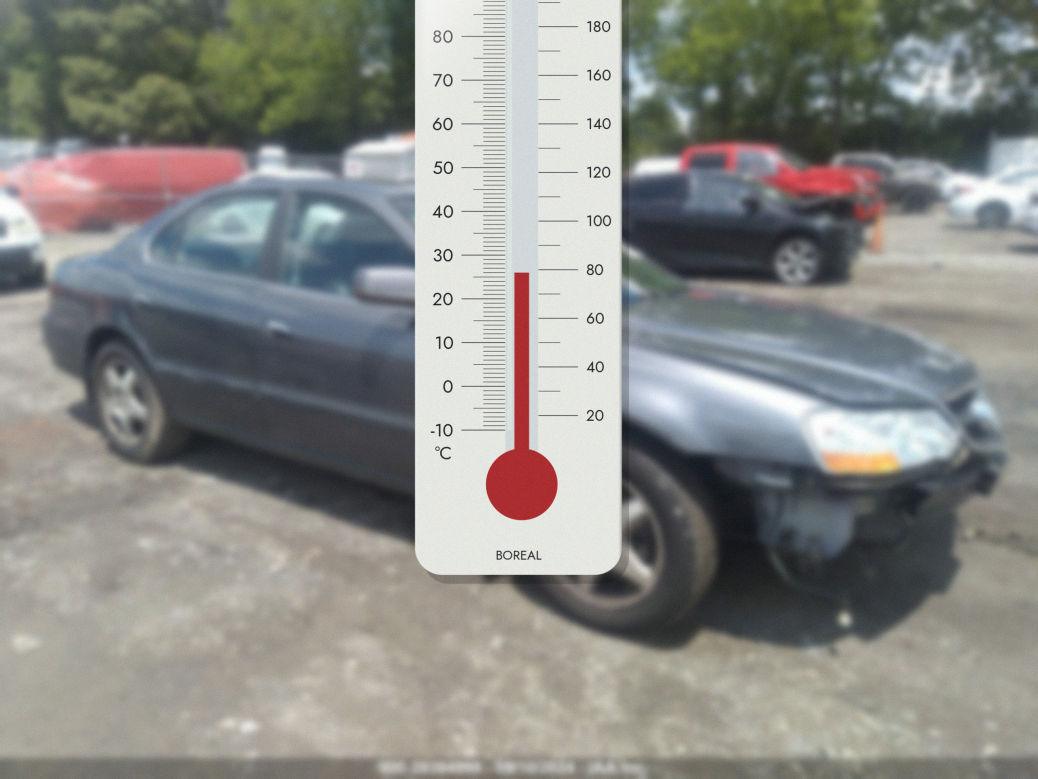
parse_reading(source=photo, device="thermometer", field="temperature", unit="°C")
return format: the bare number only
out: 26
